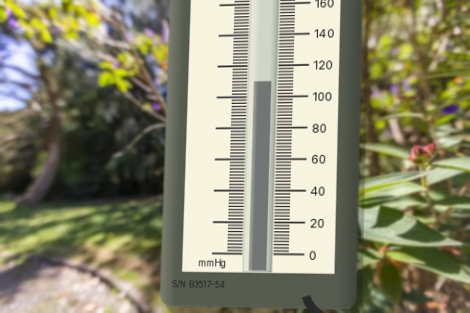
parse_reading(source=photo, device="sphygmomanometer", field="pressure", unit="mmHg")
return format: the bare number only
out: 110
